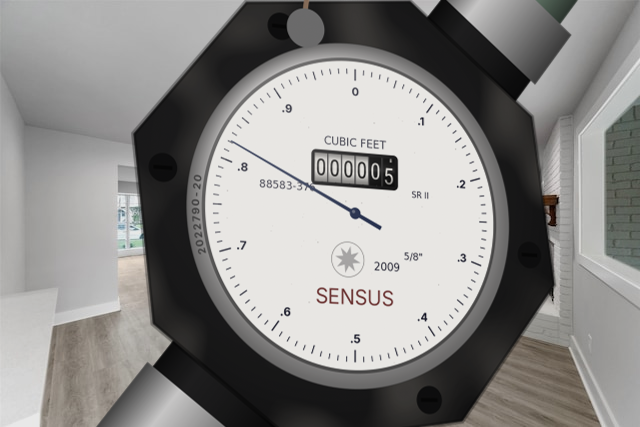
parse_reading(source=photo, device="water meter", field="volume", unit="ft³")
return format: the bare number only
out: 4.82
